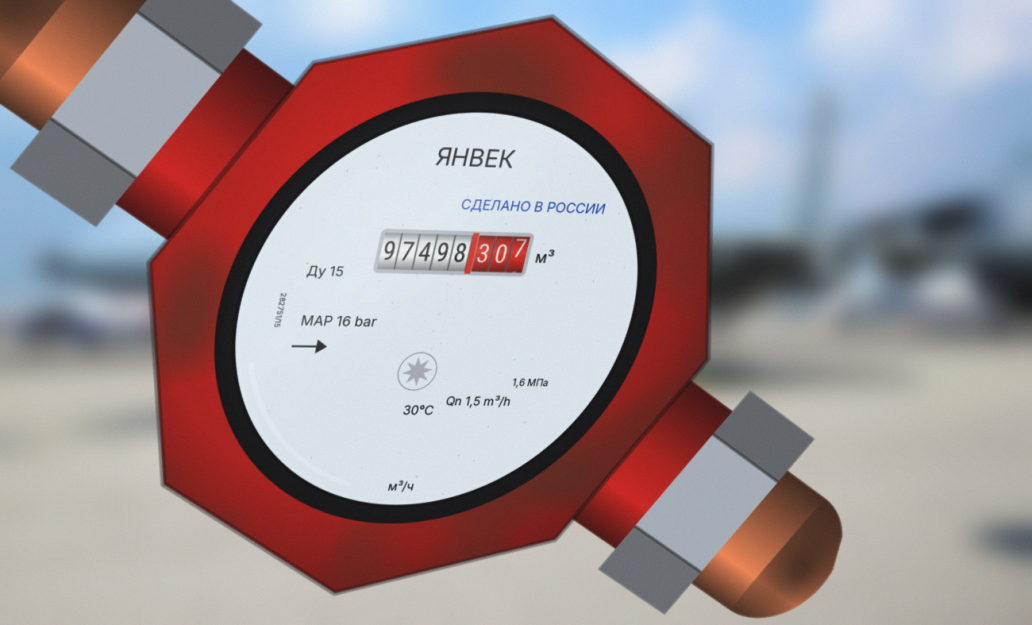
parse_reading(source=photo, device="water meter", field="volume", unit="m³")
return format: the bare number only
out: 97498.307
